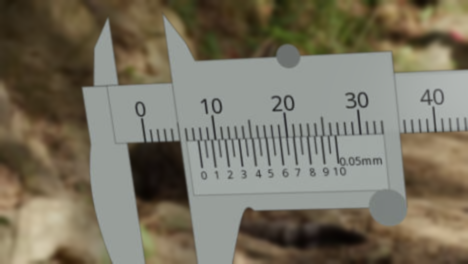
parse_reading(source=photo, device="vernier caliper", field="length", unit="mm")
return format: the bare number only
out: 7.6
